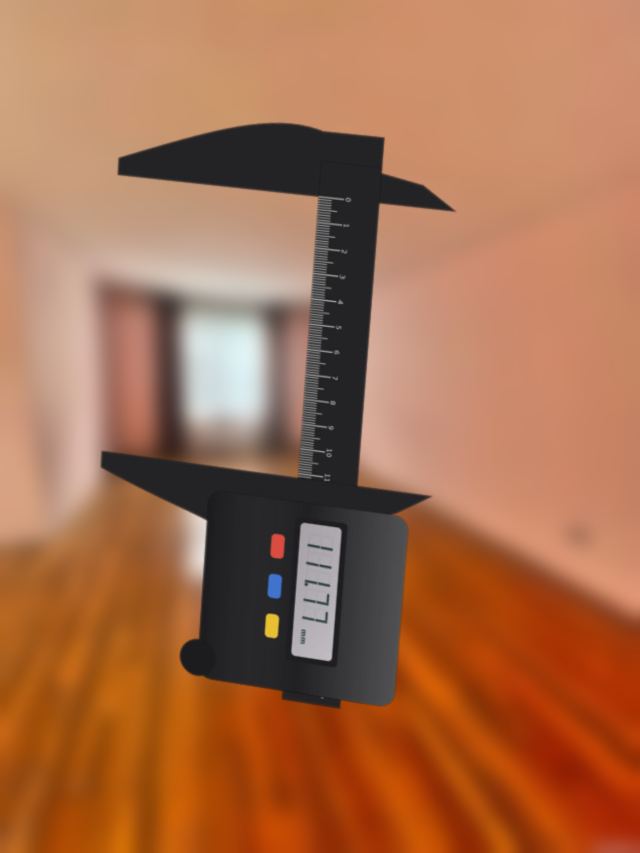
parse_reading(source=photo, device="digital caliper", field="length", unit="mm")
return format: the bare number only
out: 111.77
